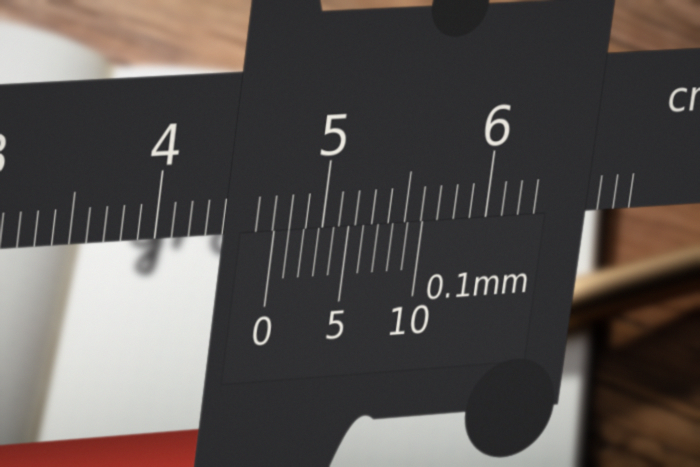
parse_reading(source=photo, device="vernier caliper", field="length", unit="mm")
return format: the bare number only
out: 47.1
